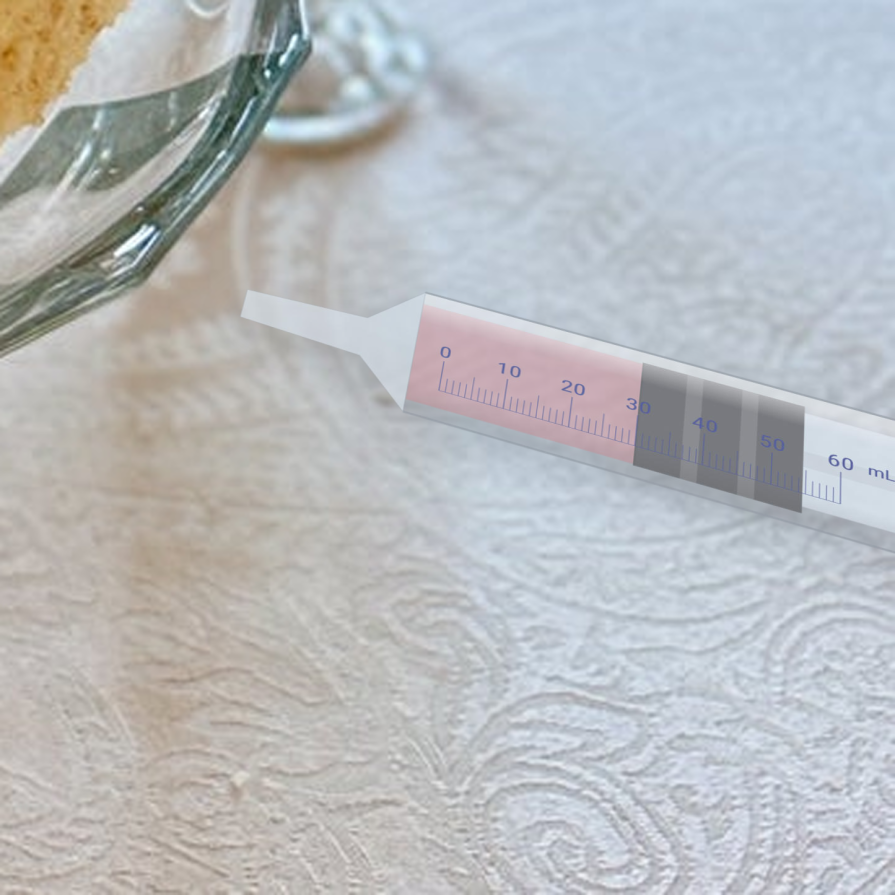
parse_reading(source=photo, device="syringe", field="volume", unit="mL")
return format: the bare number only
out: 30
